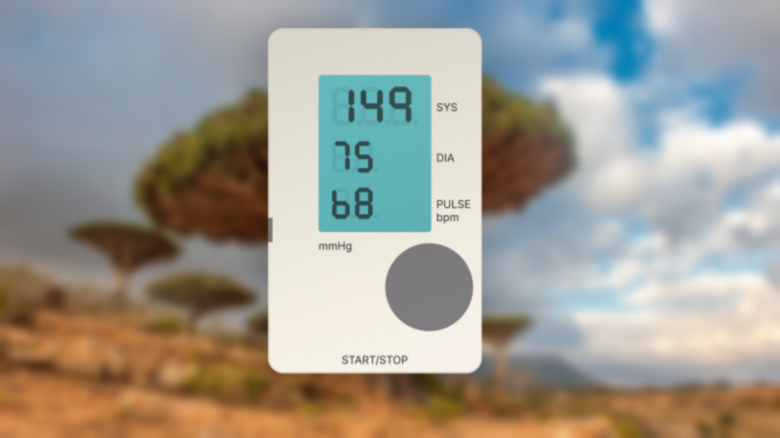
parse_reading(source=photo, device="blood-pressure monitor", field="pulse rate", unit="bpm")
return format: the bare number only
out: 68
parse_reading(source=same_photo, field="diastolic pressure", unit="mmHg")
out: 75
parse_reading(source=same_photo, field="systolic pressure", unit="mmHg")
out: 149
